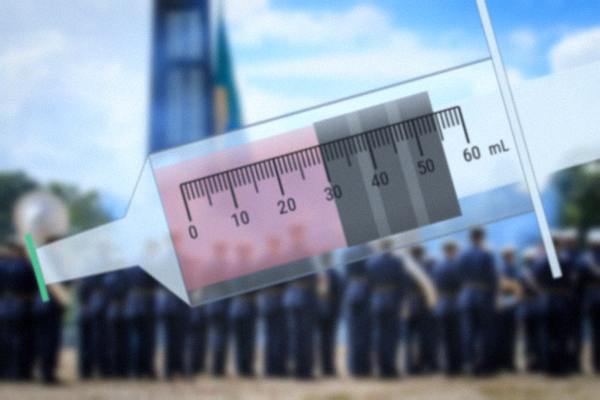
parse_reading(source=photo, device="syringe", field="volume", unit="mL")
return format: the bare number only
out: 30
